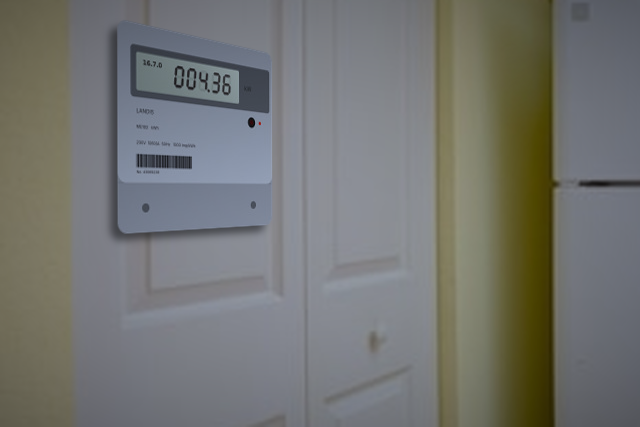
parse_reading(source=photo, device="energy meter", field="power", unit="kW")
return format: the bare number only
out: 4.36
